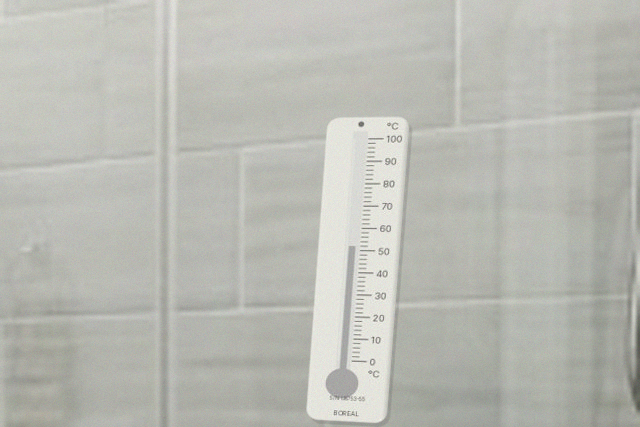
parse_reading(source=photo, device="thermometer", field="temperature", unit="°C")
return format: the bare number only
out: 52
